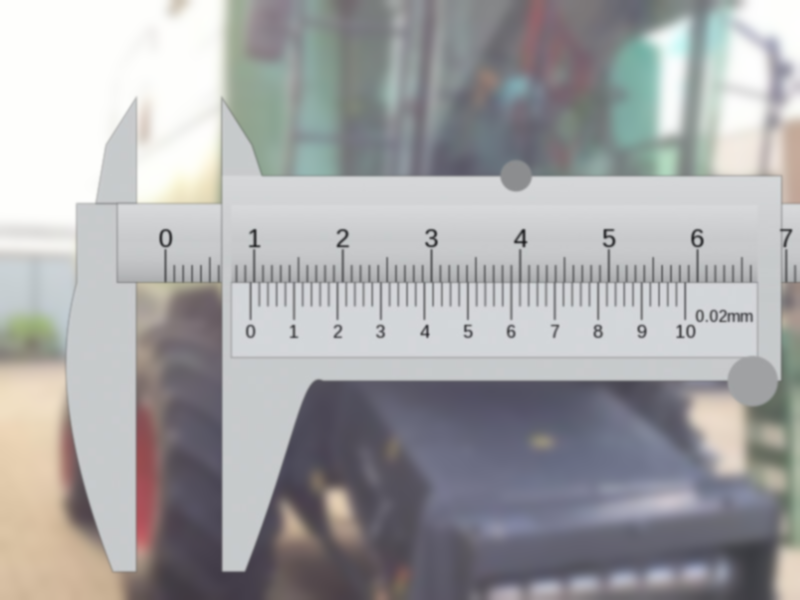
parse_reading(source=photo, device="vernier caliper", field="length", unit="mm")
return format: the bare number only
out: 9.6
